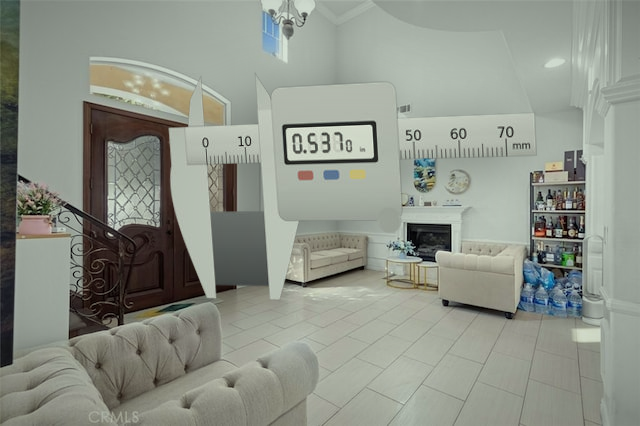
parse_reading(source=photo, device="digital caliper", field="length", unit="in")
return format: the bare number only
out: 0.5370
